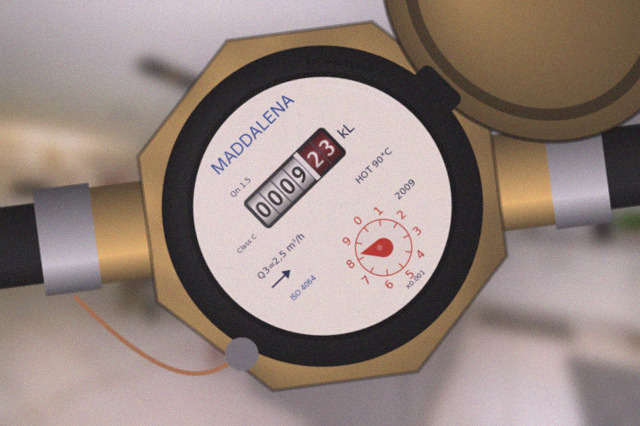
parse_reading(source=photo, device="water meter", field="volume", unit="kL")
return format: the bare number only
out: 9.238
